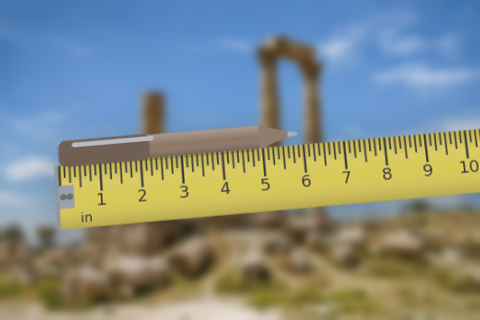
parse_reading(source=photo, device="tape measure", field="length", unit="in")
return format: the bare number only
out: 5.875
